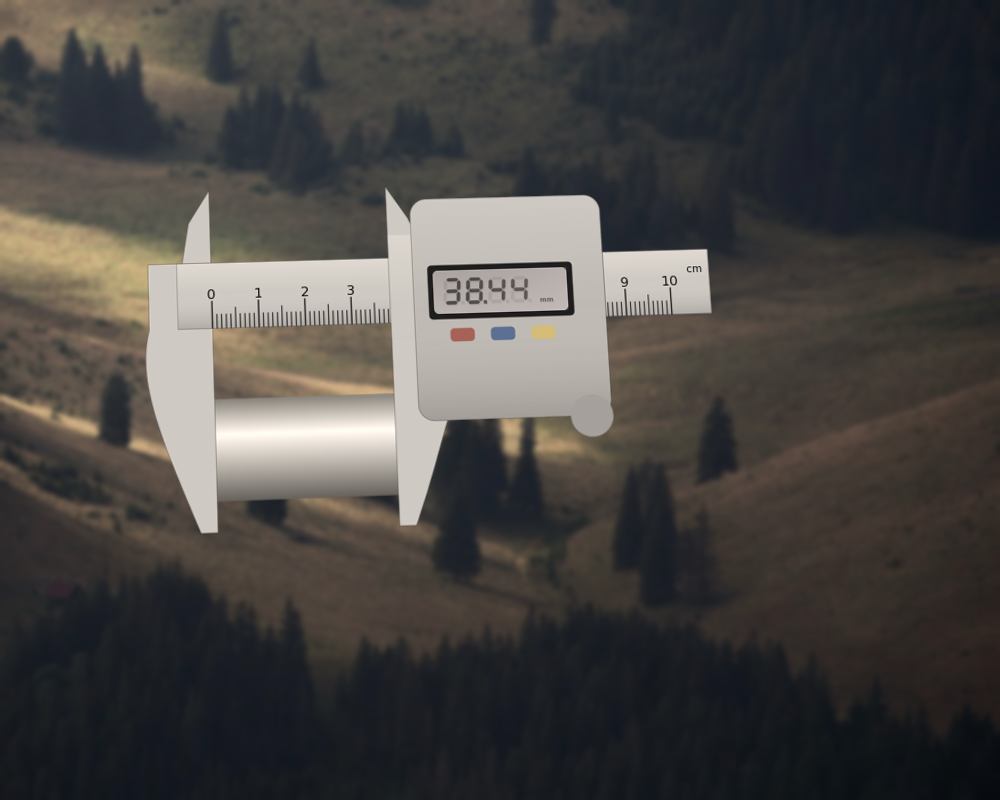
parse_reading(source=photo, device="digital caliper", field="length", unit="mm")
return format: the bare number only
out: 38.44
